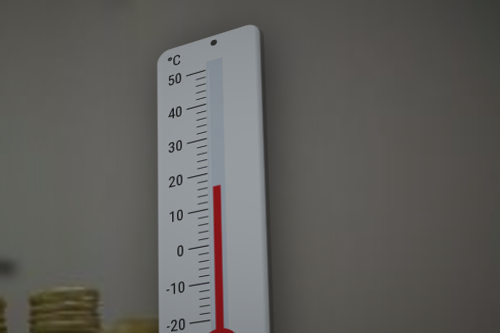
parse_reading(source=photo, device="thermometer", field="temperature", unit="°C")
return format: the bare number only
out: 16
